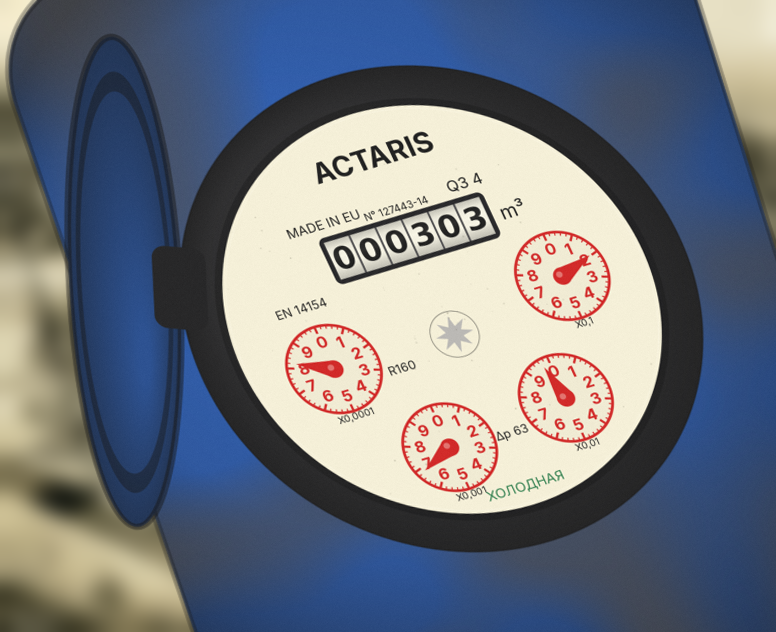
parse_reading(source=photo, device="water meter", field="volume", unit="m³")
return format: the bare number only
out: 303.1968
